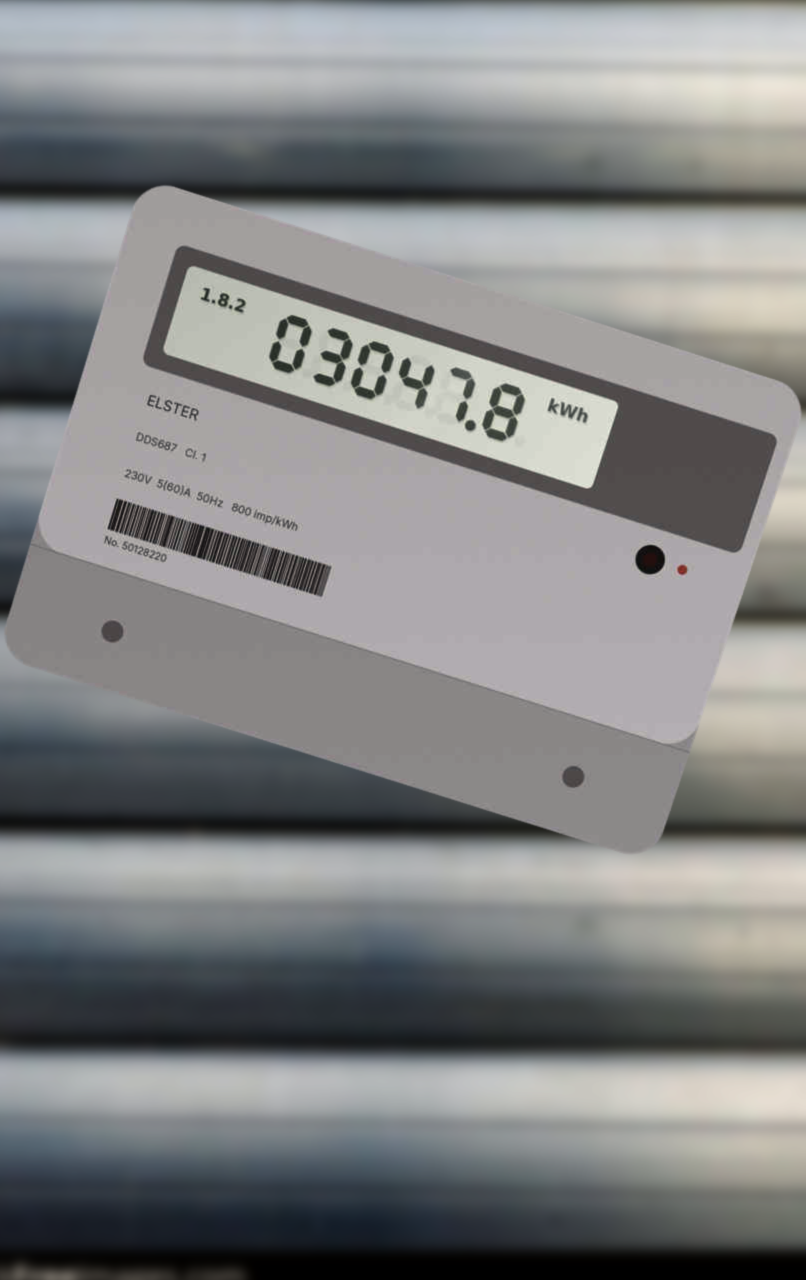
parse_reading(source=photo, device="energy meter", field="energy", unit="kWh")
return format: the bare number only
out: 3047.8
